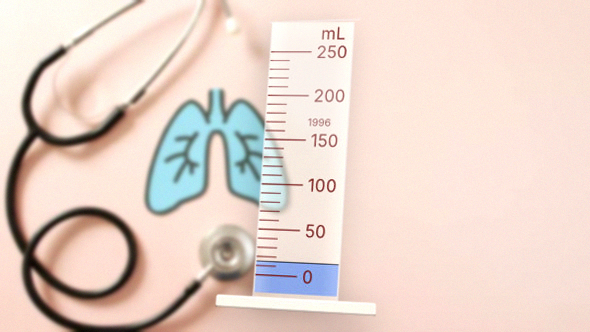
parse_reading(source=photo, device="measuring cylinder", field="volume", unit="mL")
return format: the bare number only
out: 15
